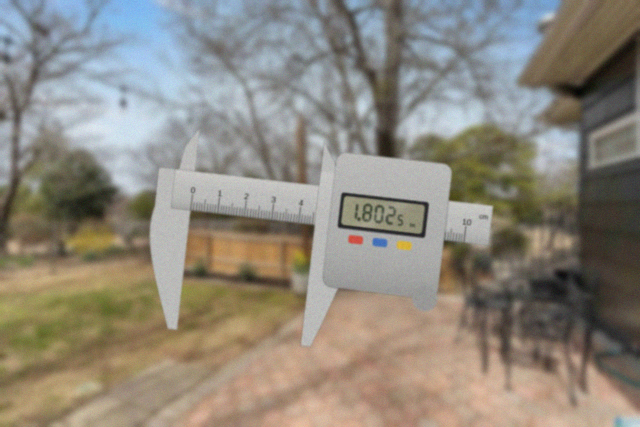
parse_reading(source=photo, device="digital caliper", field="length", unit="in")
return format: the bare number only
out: 1.8025
